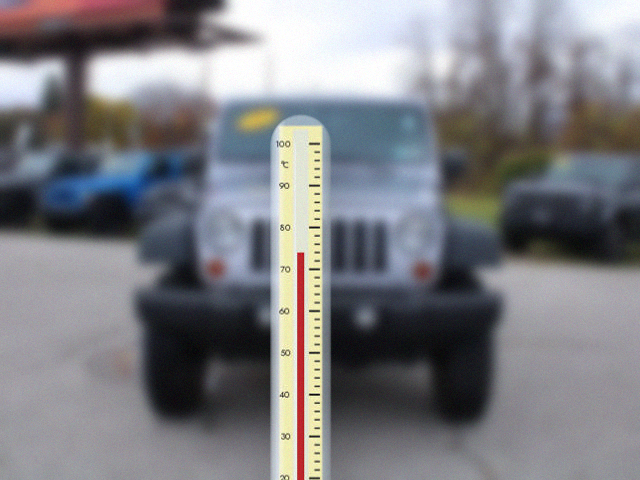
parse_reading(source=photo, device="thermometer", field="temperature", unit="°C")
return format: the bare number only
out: 74
